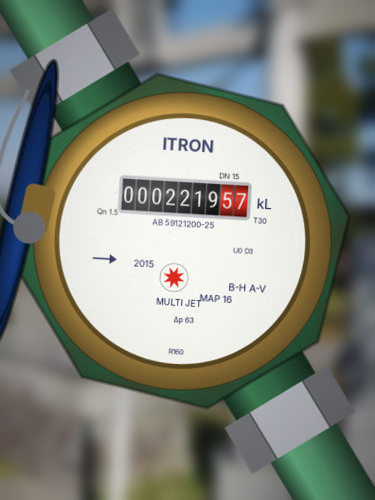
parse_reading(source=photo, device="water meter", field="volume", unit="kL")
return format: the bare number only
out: 2219.57
